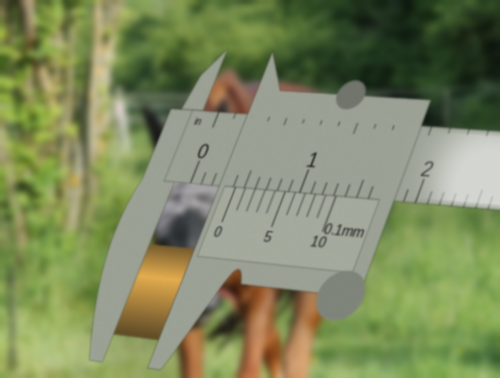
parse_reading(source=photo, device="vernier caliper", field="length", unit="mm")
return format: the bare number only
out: 4.2
